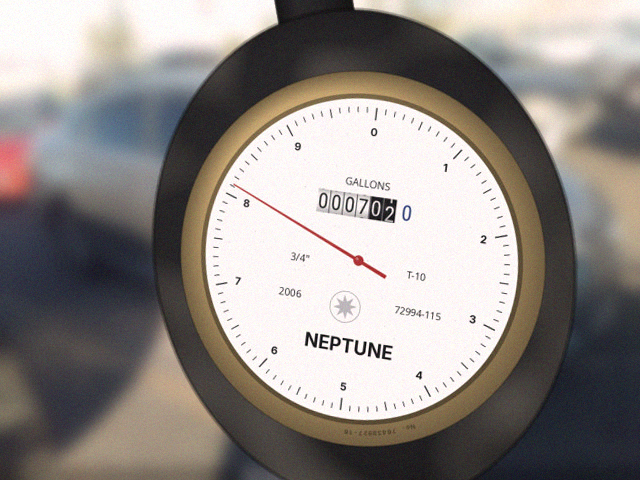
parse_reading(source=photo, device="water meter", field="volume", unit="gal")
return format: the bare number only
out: 7018.1
